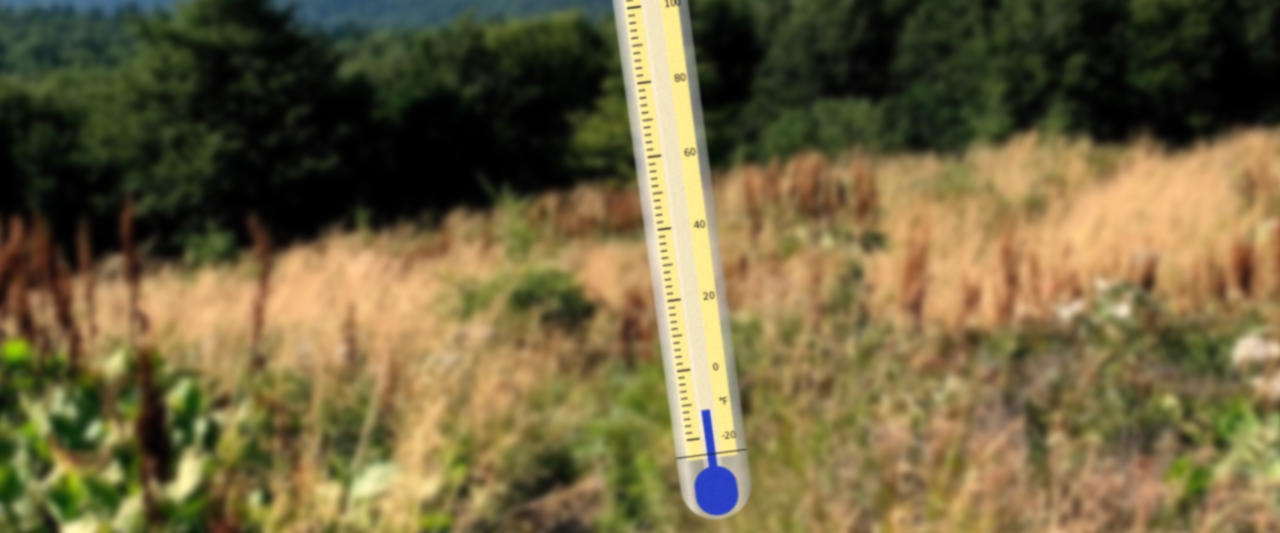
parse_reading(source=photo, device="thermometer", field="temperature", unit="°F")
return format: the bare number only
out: -12
